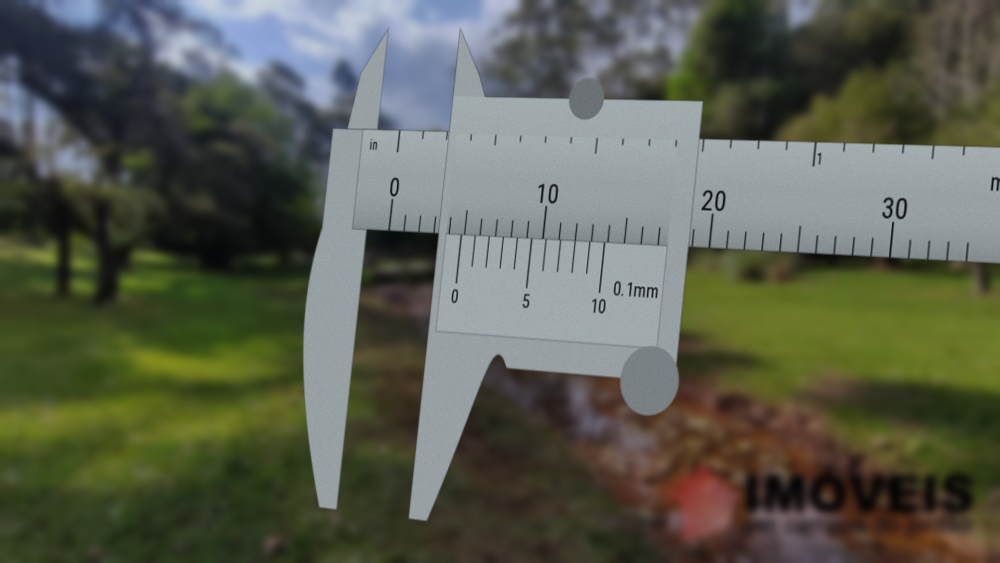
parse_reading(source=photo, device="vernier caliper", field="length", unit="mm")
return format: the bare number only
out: 4.8
